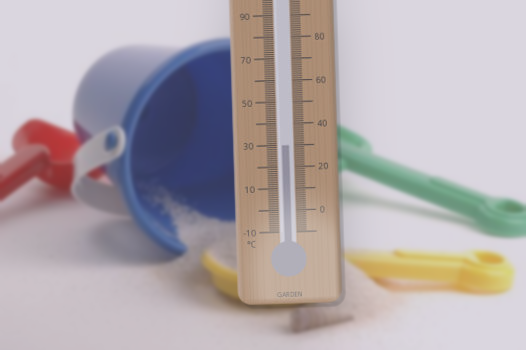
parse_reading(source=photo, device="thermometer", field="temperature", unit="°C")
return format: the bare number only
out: 30
